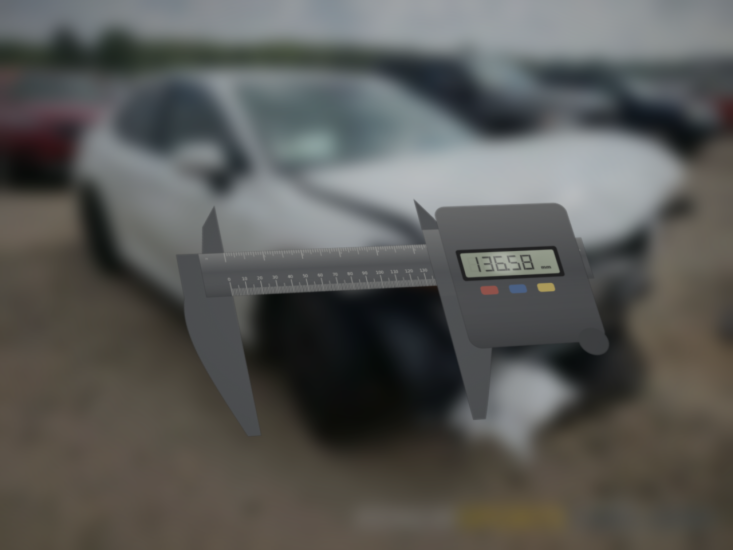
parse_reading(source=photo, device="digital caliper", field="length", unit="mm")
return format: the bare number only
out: 136.58
